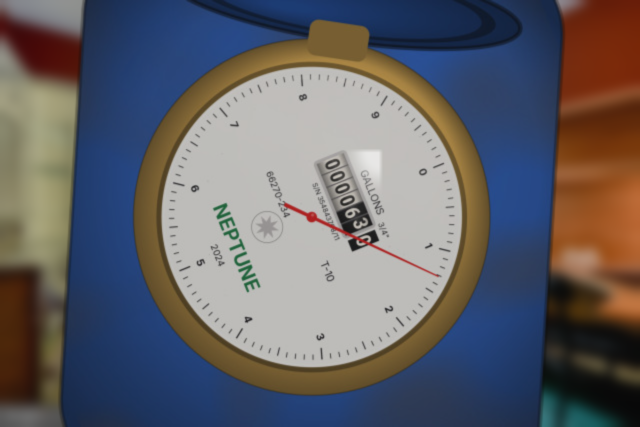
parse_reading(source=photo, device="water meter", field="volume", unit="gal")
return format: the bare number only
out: 631.3
